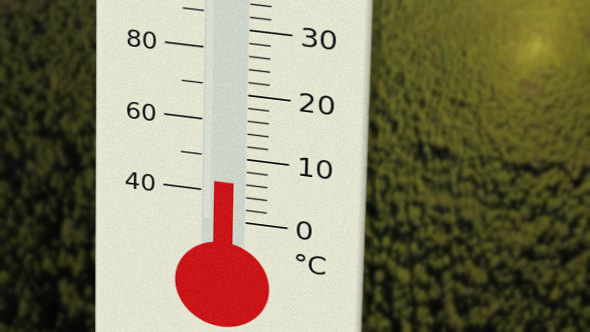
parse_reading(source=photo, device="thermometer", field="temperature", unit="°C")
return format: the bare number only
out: 6
